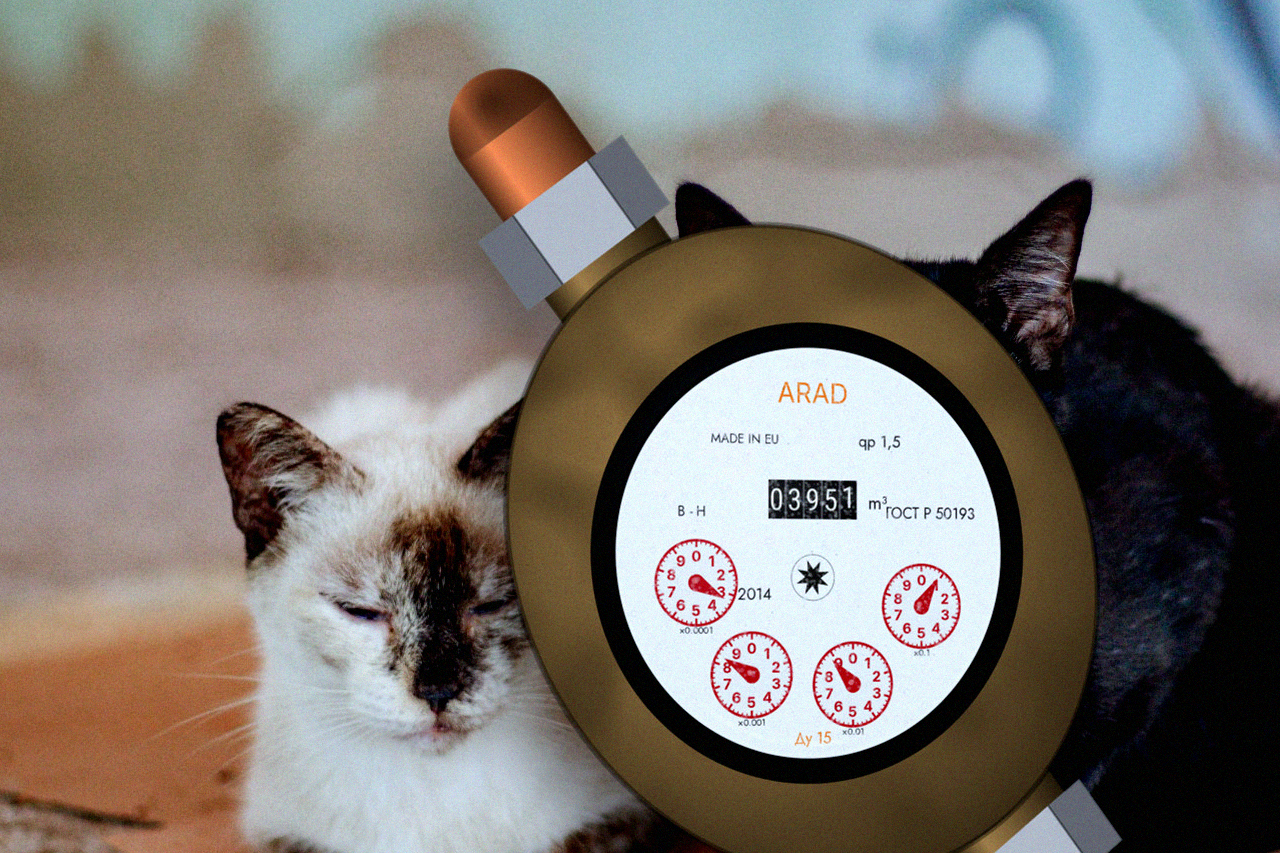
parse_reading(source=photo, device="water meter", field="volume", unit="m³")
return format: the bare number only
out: 3951.0883
